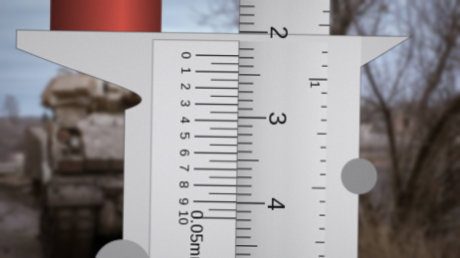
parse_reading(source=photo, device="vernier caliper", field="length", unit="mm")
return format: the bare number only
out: 22.8
